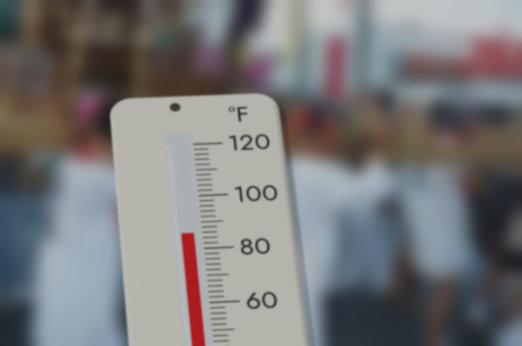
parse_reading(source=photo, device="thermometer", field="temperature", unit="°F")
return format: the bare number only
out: 86
